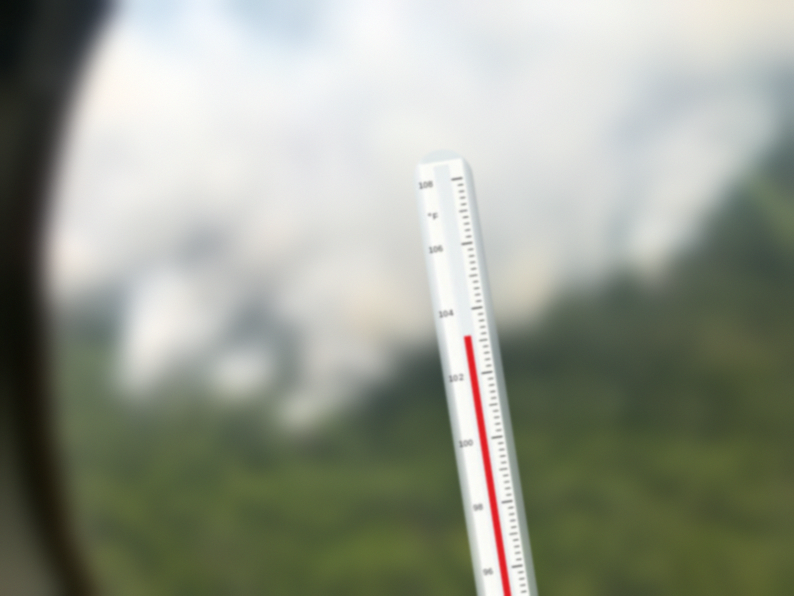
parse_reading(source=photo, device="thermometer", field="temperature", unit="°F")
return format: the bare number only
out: 103.2
